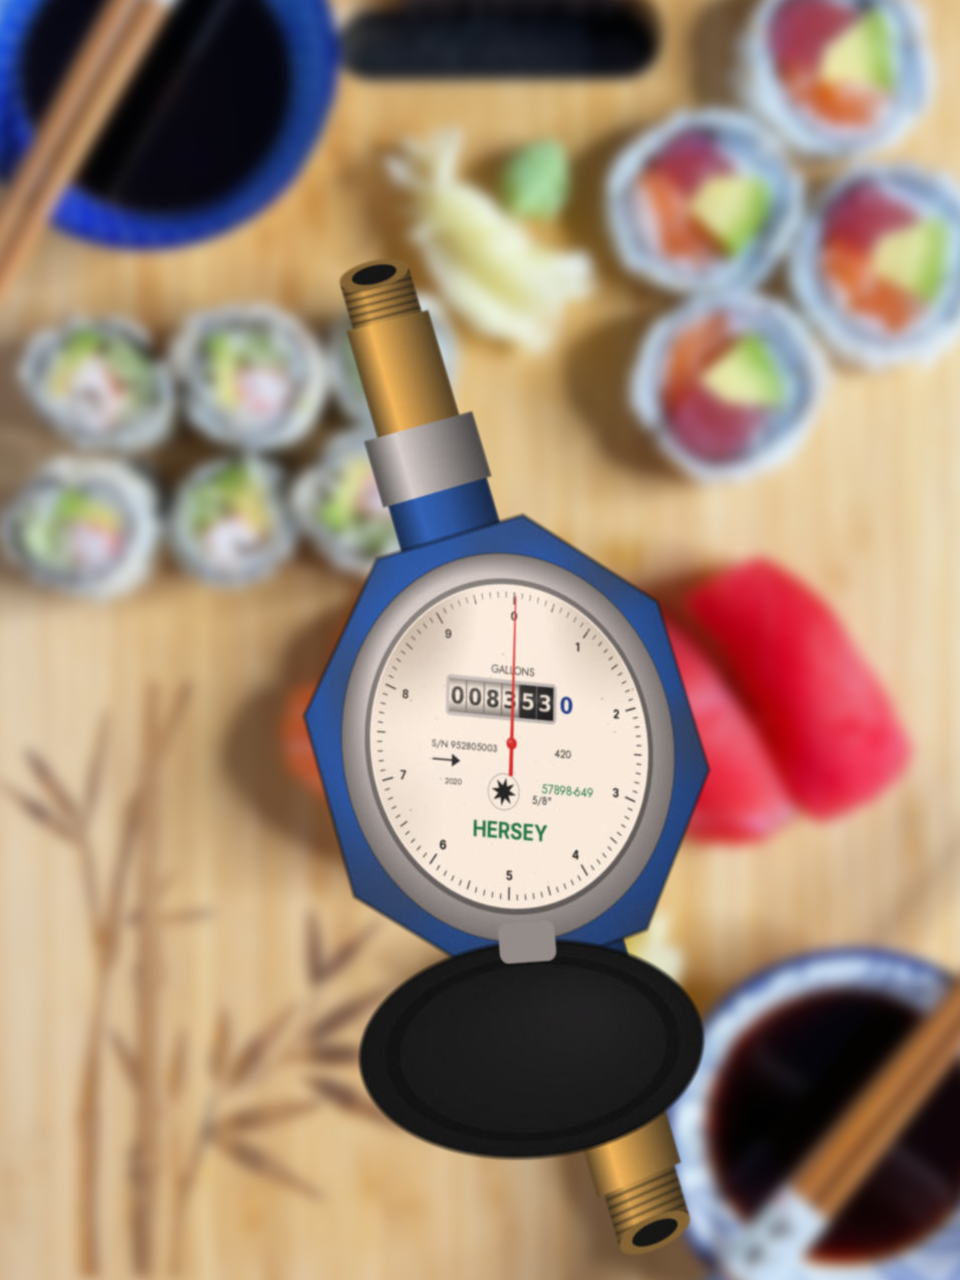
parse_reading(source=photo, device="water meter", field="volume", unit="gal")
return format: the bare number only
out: 83530.0
